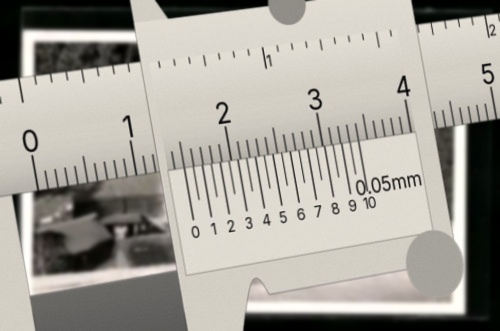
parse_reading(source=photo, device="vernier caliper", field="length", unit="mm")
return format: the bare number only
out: 15.0
